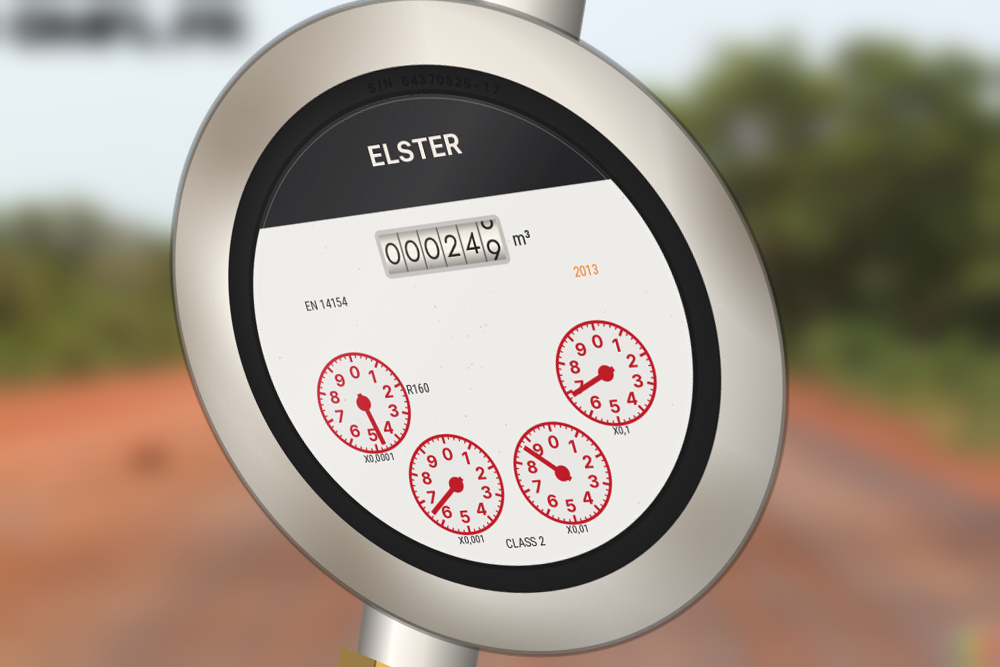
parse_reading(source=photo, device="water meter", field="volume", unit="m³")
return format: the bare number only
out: 248.6864
